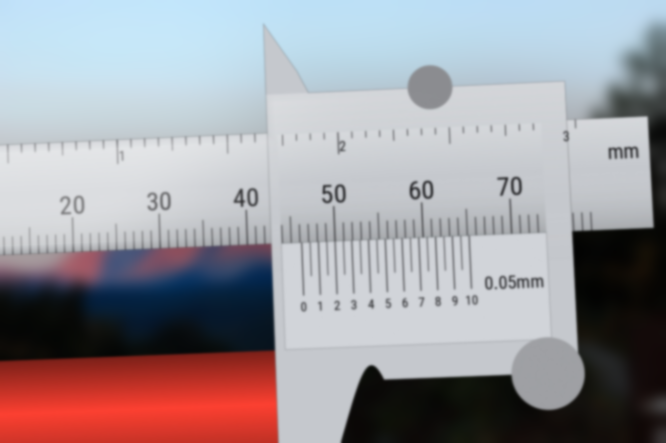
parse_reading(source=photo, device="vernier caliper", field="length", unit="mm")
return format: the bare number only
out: 46.2
